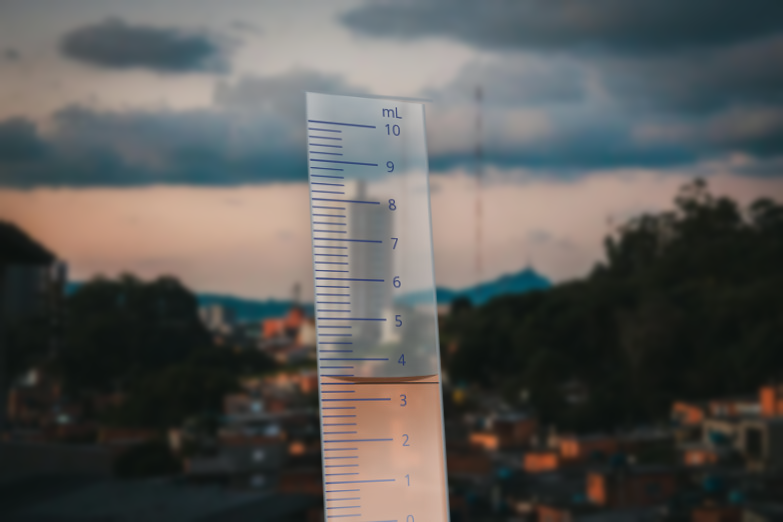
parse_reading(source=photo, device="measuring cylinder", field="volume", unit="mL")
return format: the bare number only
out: 3.4
